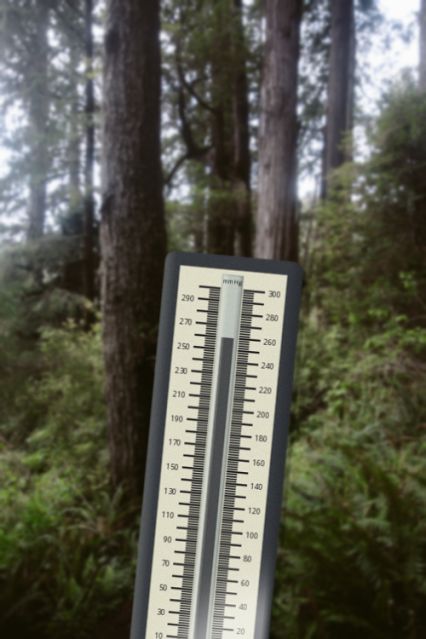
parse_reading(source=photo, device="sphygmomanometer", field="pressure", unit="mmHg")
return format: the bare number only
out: 260
